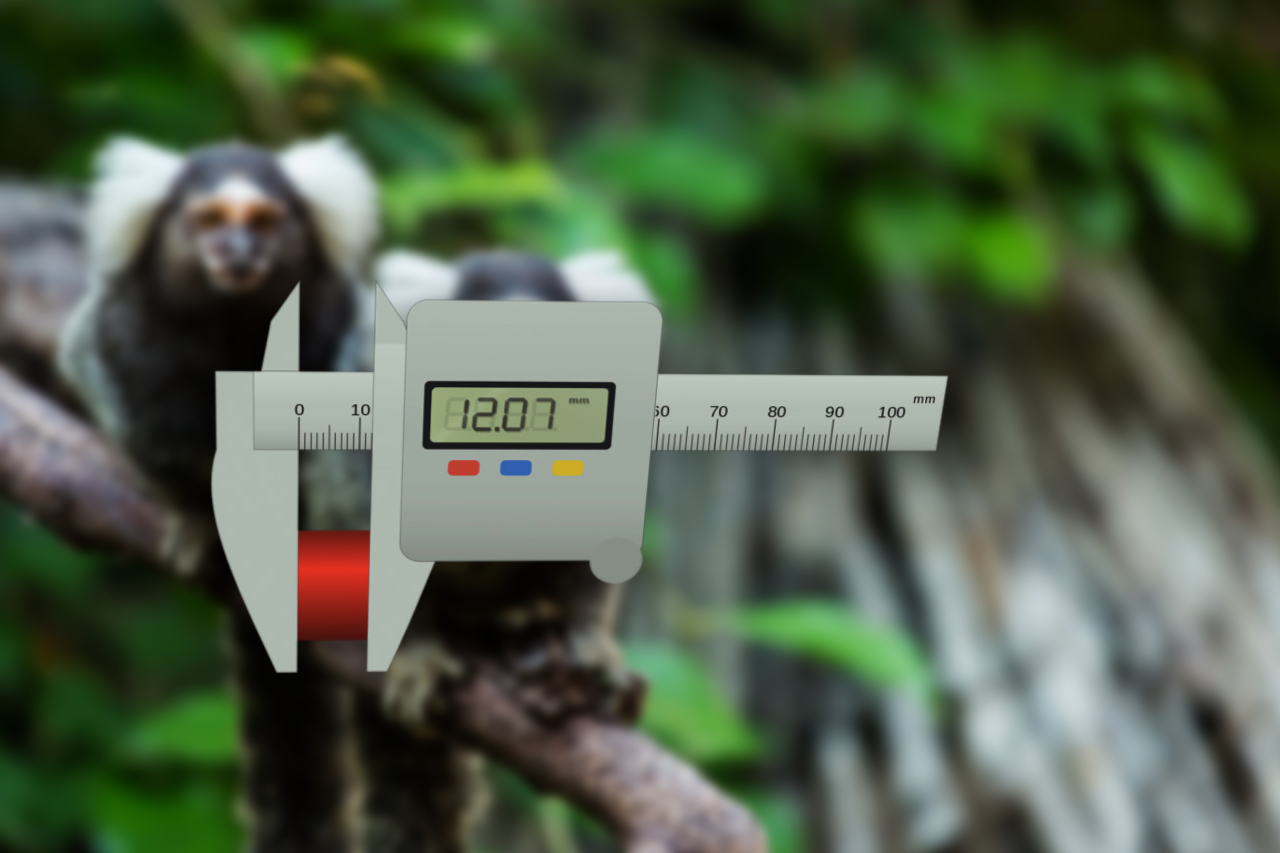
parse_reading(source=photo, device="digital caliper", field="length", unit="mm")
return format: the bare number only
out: 12.07
